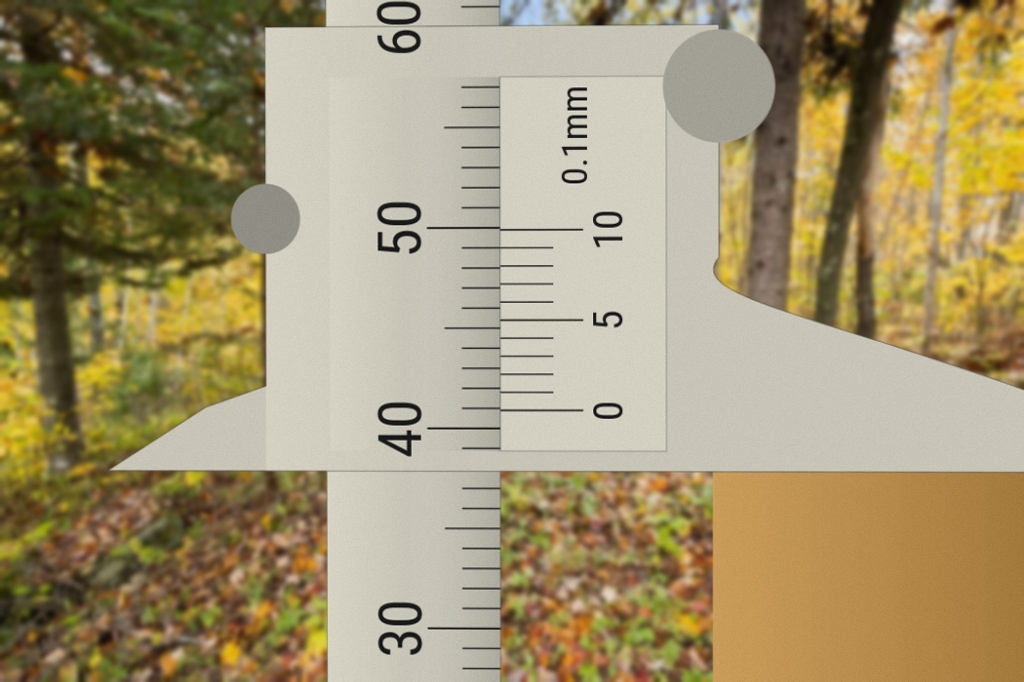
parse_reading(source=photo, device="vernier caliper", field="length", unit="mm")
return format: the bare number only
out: 40.9
